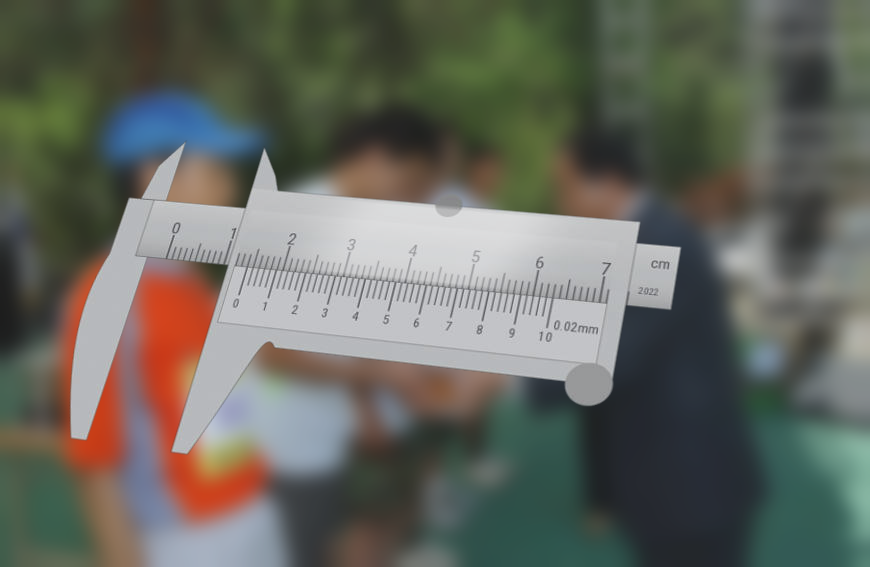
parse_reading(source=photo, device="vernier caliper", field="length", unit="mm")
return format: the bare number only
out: 14.0
